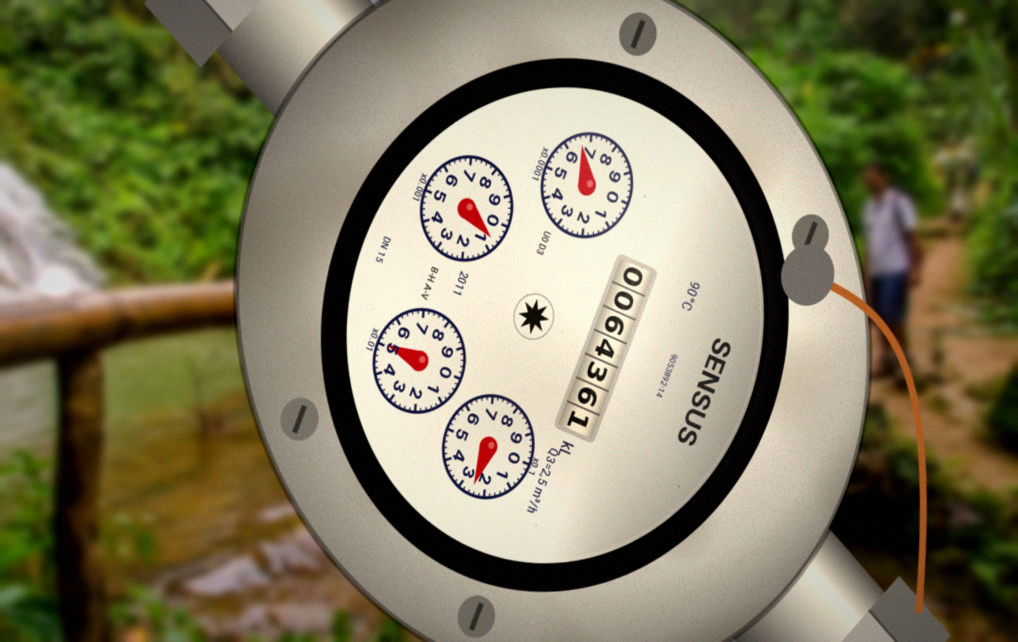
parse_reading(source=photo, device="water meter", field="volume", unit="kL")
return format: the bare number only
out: 64361.2506
